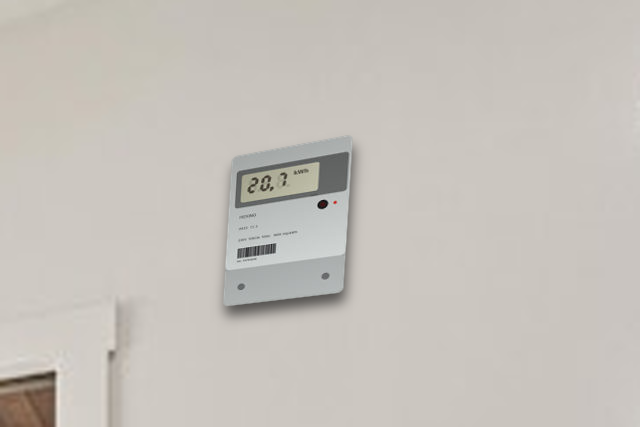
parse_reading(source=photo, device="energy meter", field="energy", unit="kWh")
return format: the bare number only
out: 20.7
